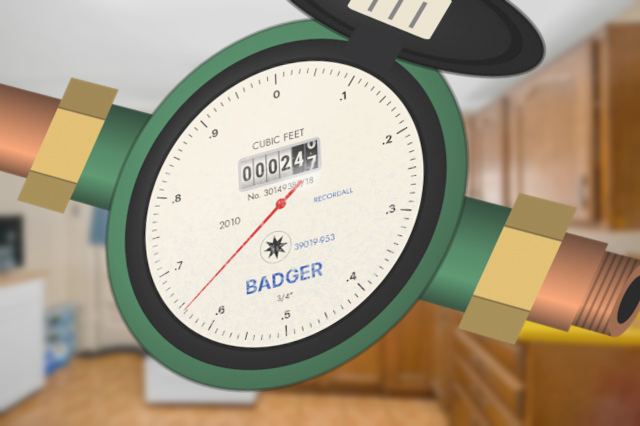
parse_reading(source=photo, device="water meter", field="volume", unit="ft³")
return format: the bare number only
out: 246.64
